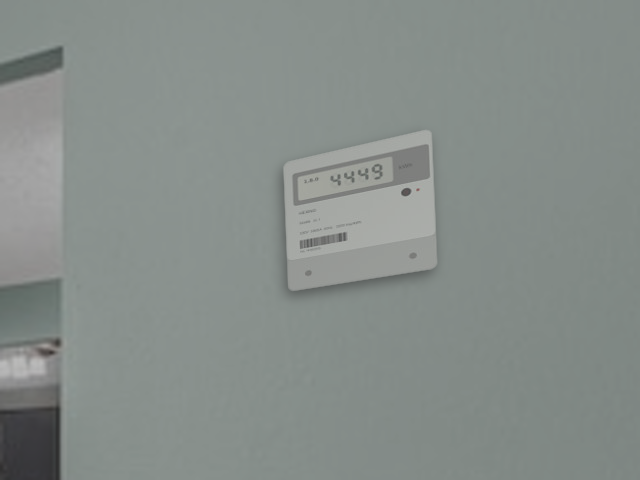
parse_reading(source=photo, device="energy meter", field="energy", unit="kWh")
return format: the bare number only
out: 4449
